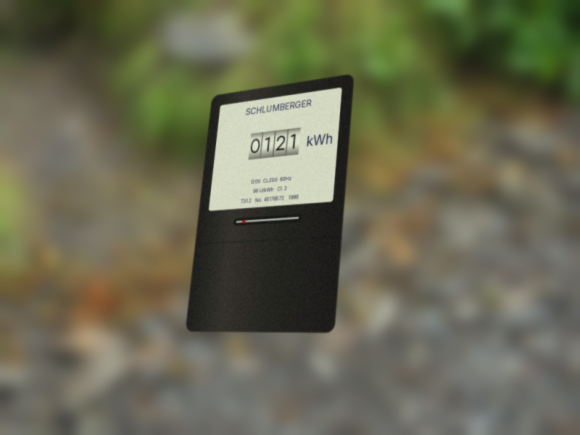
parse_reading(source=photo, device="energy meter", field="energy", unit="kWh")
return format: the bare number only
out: 121
